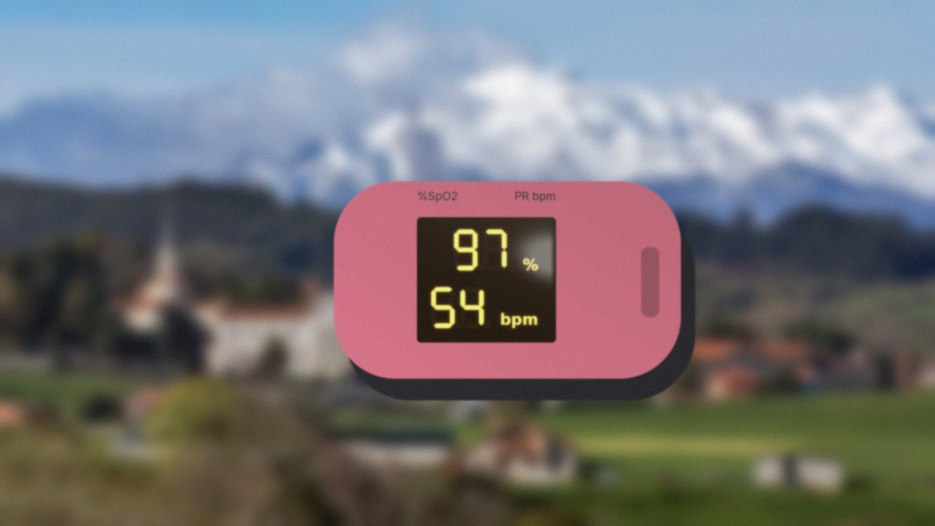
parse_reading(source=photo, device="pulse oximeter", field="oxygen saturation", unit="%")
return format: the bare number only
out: 97
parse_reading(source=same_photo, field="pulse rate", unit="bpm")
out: 54
